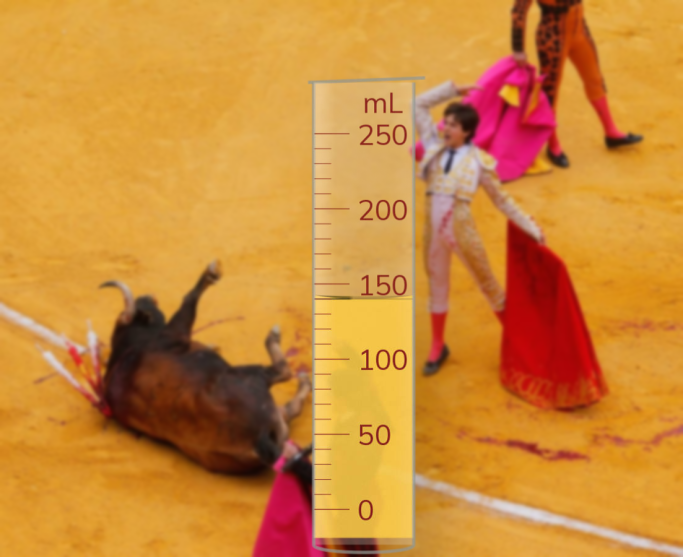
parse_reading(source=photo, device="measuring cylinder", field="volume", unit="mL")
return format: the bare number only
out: 140
